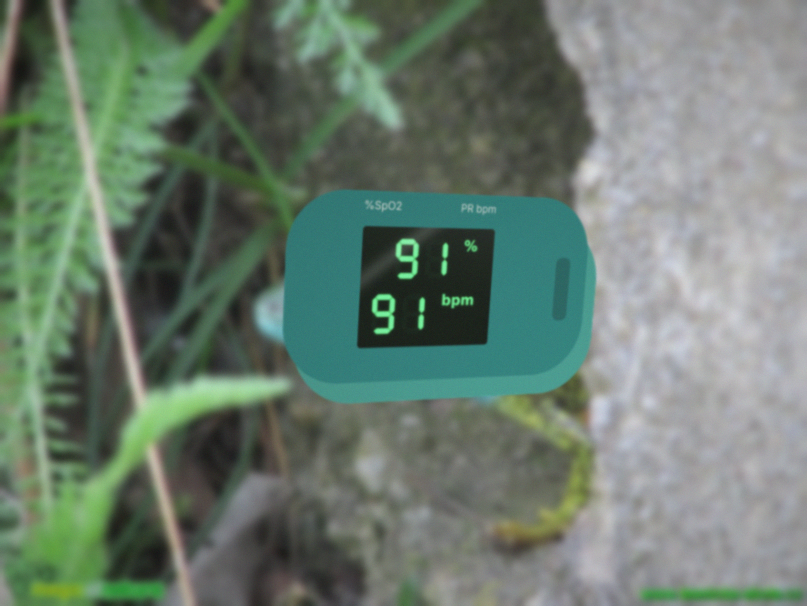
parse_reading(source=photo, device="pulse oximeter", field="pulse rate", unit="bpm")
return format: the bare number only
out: 91
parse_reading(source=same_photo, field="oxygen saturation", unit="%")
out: 91
